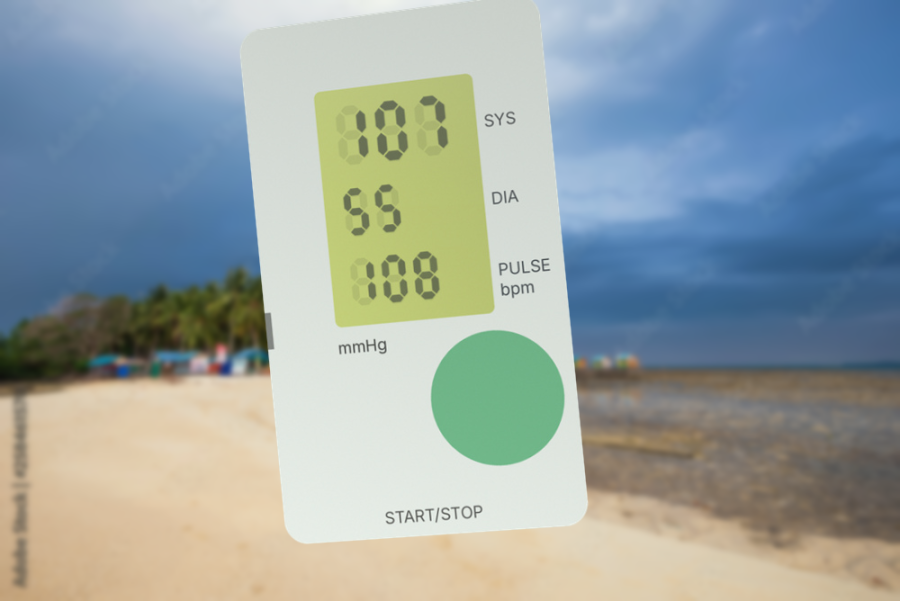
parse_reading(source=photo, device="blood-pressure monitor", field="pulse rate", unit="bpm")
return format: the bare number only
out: 108
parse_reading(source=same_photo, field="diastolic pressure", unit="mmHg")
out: 55
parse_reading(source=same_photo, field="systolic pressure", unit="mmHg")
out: 107
